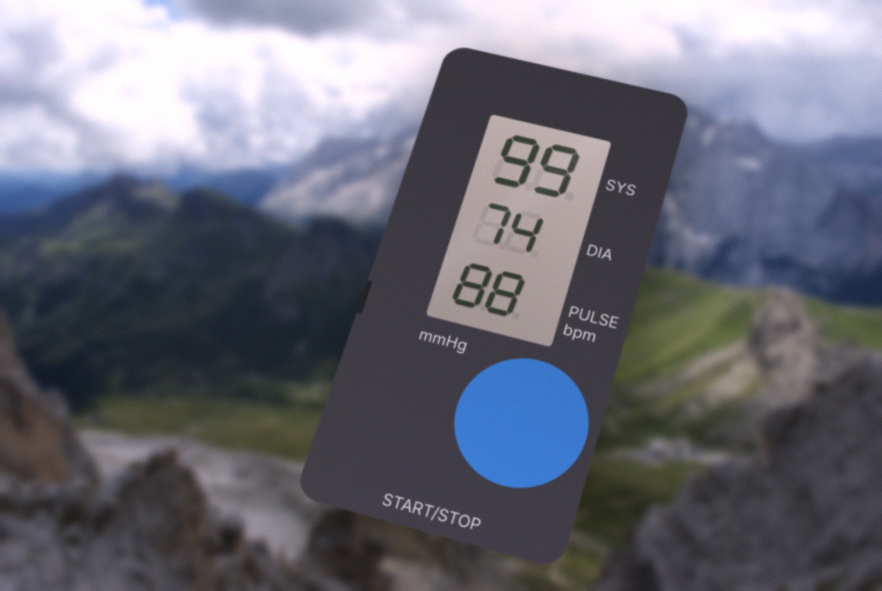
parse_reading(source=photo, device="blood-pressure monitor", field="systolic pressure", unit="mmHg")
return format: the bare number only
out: 99
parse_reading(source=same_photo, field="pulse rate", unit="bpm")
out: 88
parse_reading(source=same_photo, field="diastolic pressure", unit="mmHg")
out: 74
